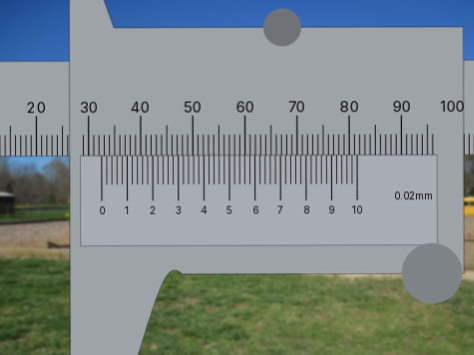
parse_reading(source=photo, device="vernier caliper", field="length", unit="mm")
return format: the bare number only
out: 32.5
